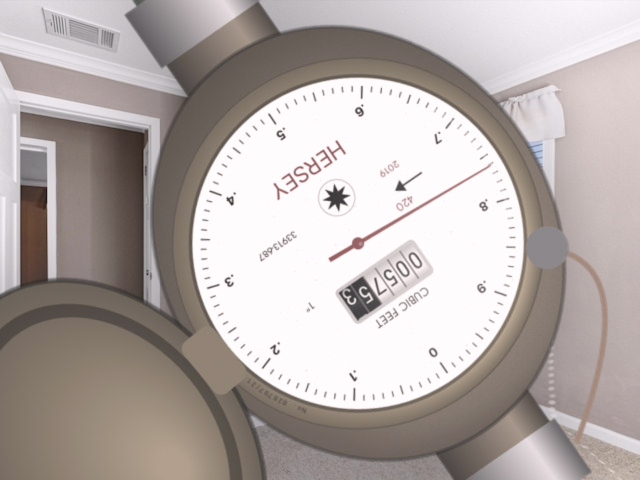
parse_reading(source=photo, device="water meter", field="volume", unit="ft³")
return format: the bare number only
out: 5752.76
